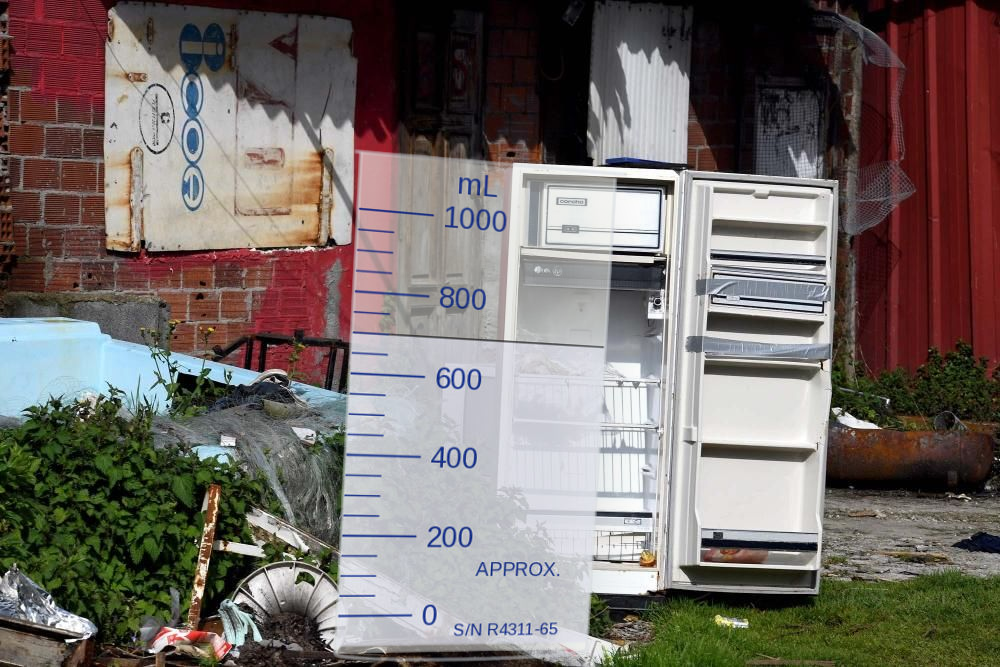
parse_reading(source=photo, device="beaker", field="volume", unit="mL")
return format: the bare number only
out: 700
